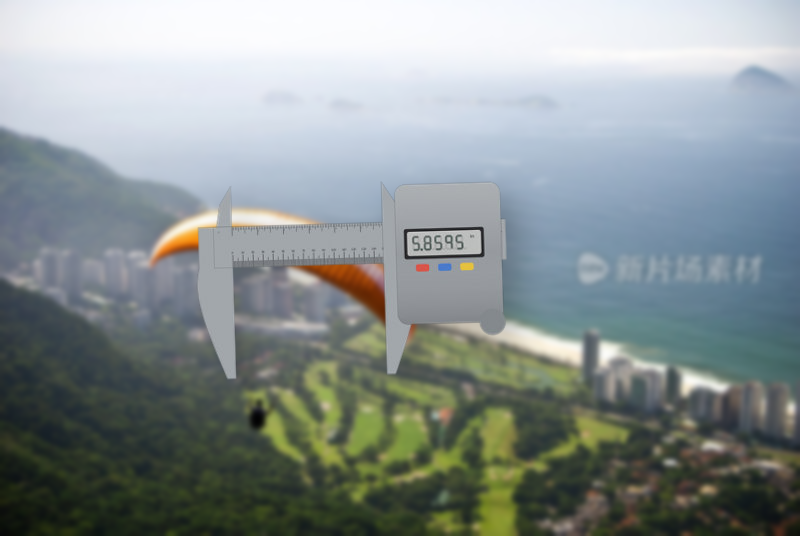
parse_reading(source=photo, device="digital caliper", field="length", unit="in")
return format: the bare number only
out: 5.8595
